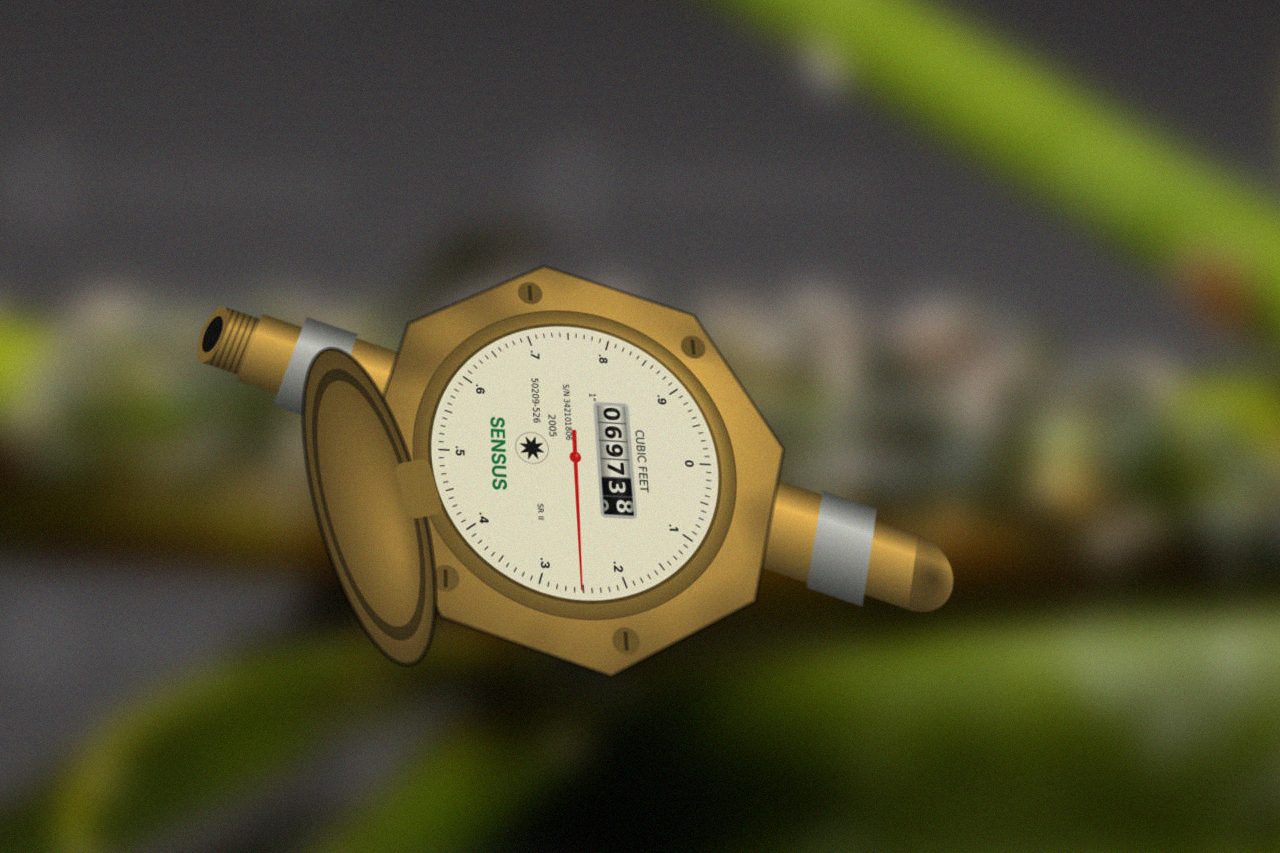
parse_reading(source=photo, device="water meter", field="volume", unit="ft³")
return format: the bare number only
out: 69738.25
